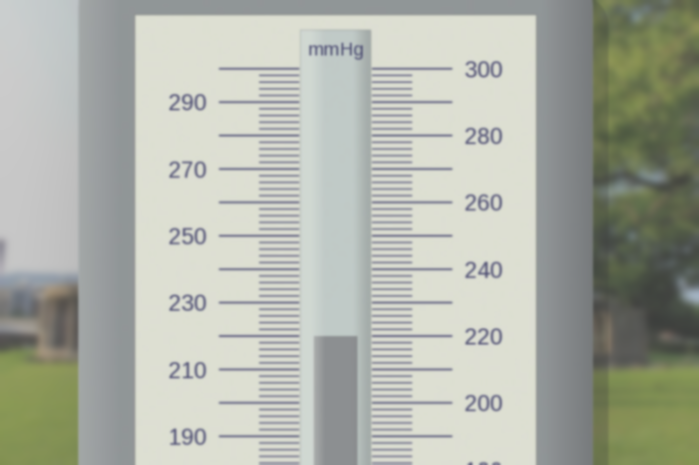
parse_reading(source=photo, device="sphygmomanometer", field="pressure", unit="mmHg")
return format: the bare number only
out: 220
